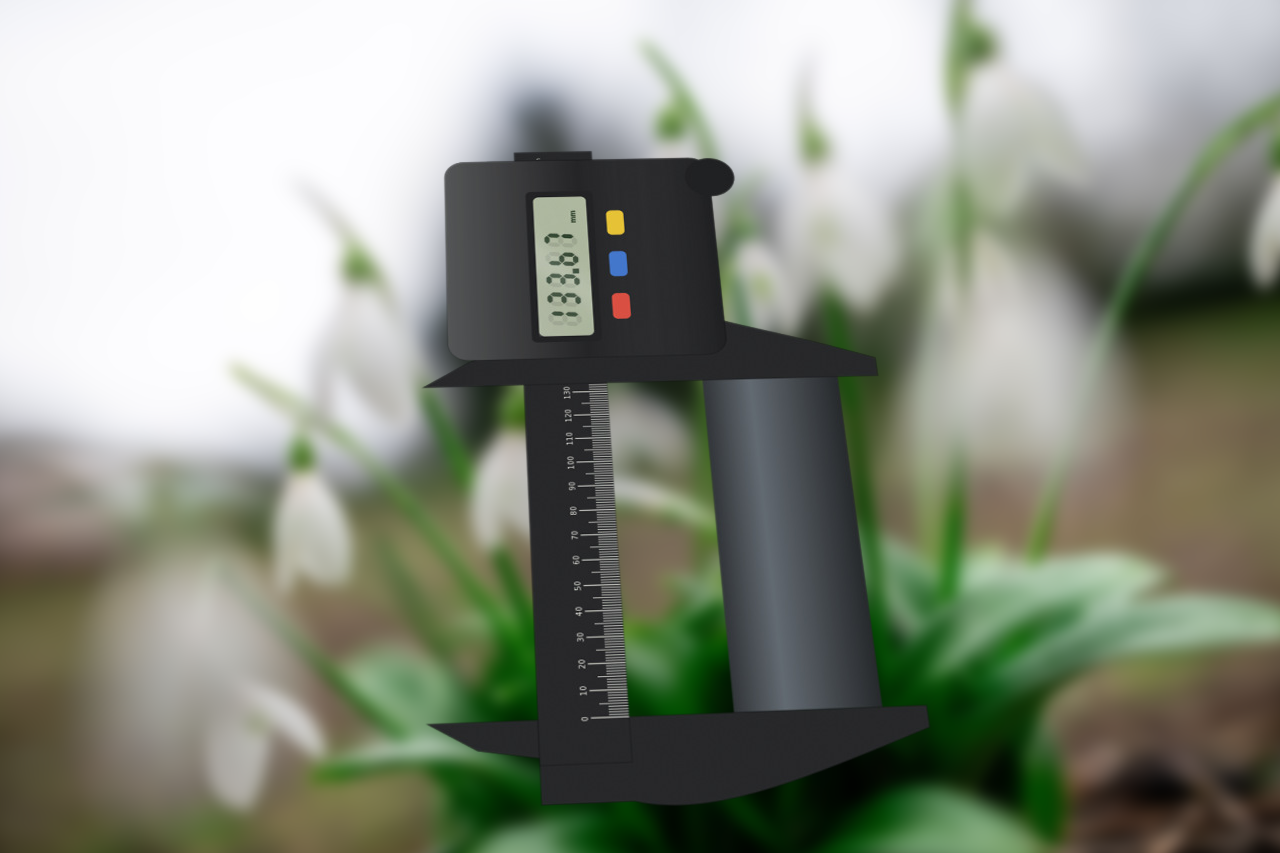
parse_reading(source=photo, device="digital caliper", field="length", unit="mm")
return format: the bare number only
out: 133.67
